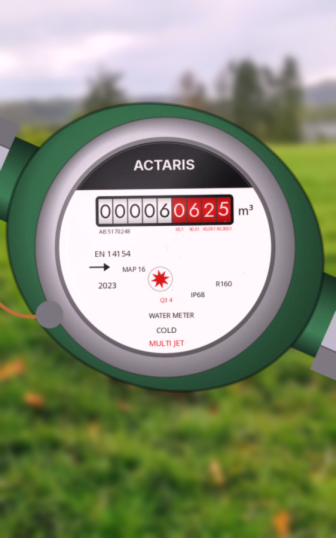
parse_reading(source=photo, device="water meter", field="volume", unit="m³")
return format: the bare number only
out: 6.0625
